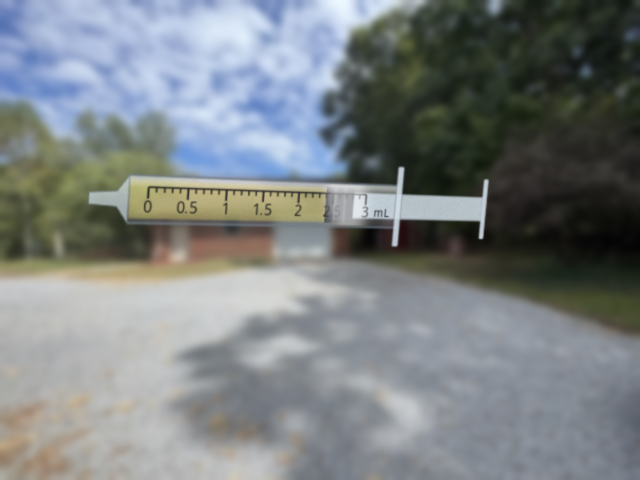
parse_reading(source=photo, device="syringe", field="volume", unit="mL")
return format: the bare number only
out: 2.4
